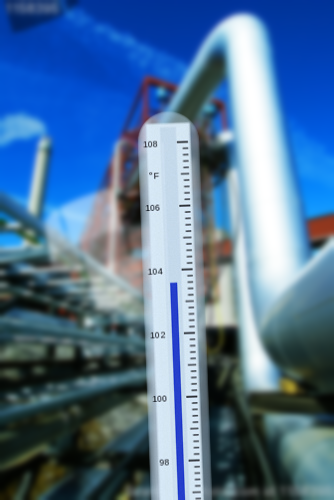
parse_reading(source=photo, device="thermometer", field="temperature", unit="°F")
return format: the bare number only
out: 103.6
